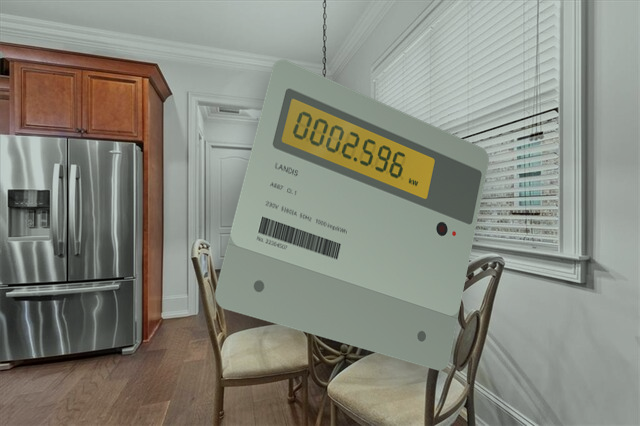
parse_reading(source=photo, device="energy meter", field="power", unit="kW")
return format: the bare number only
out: 2.596
